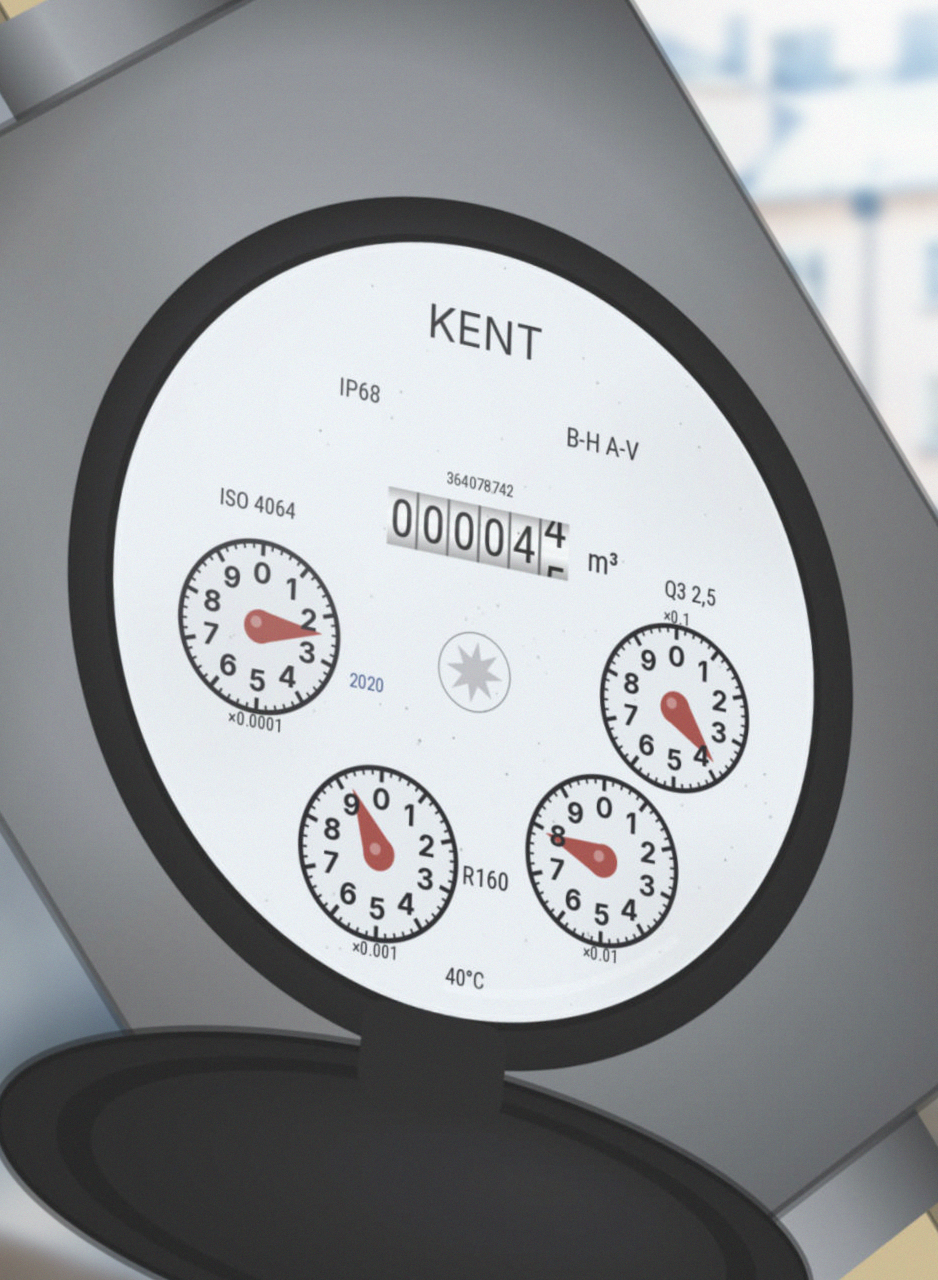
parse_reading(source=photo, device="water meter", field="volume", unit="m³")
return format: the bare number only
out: 44.3792
